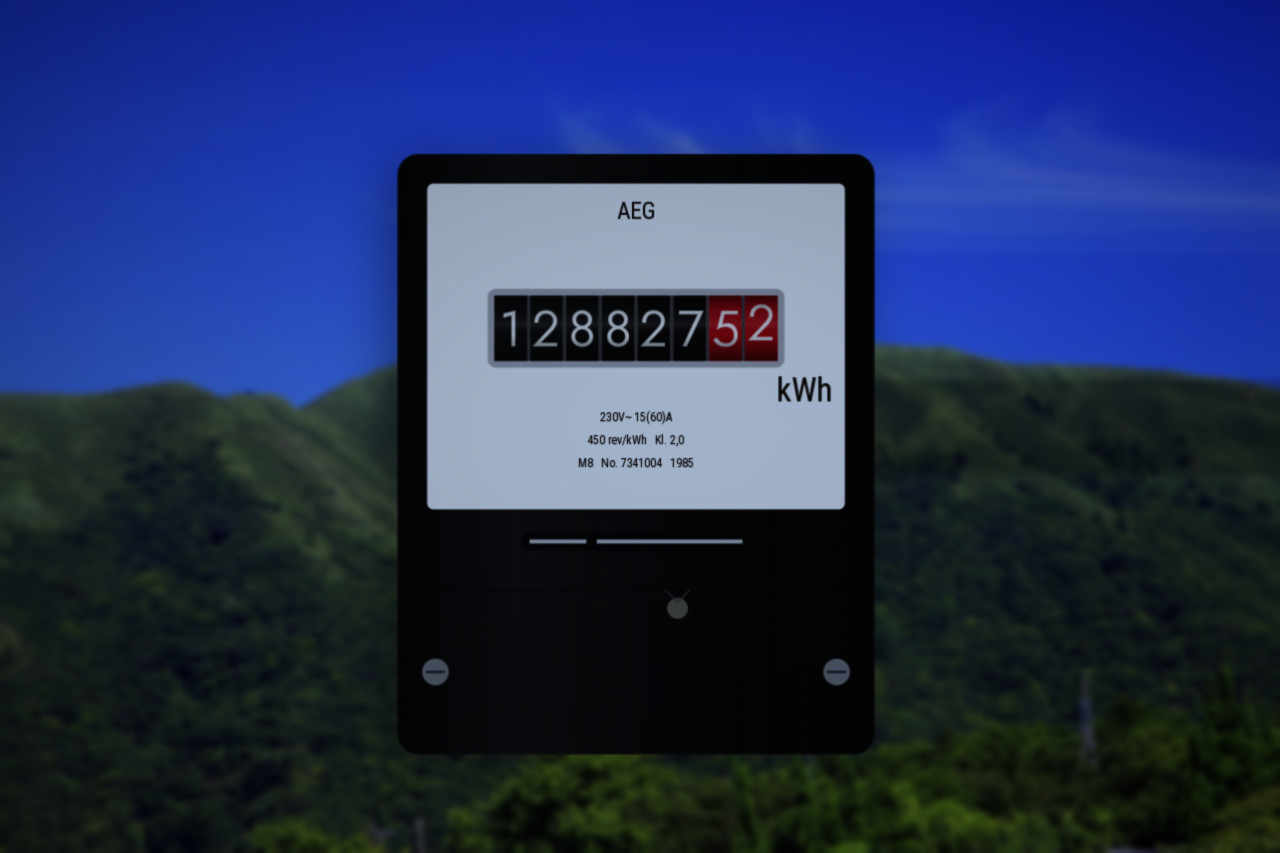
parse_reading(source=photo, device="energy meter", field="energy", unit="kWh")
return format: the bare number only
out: 128827.52
